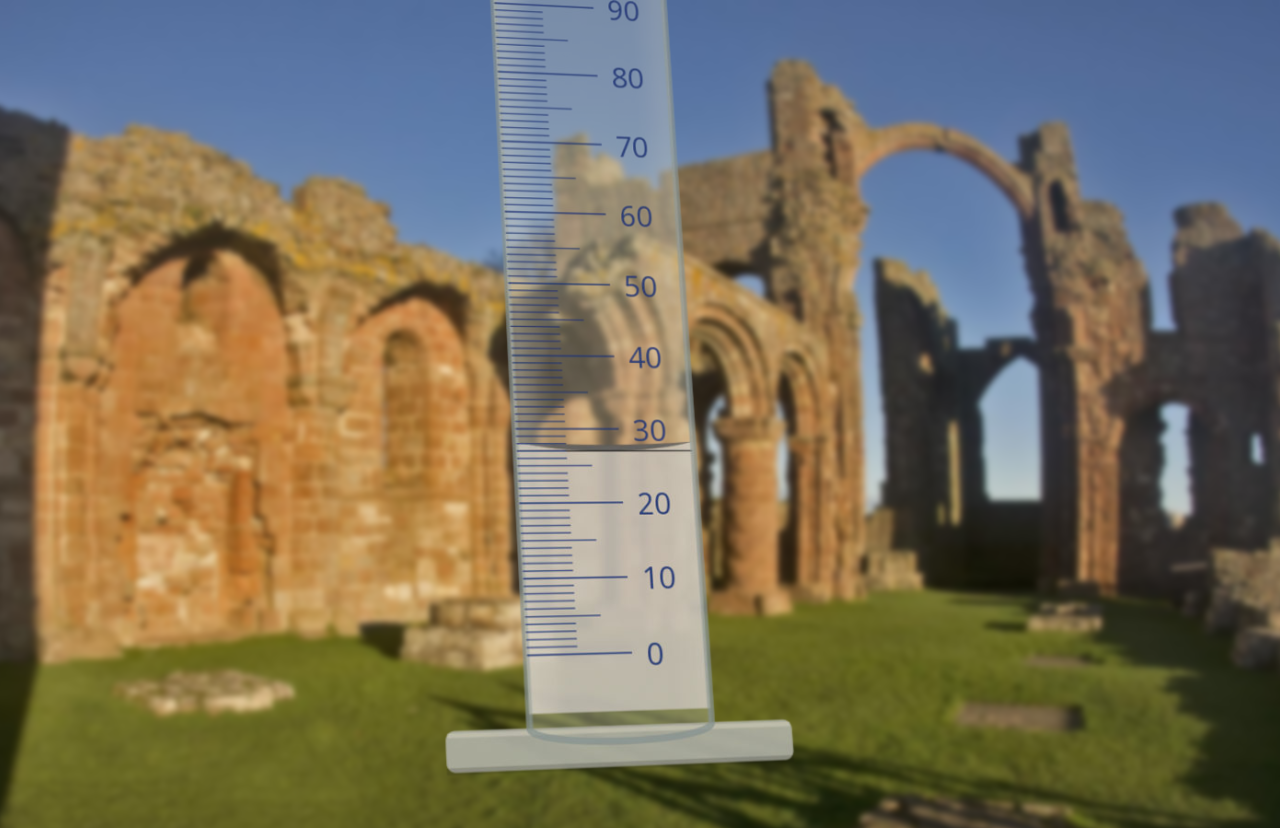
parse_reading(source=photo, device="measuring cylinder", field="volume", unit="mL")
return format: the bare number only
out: 27
